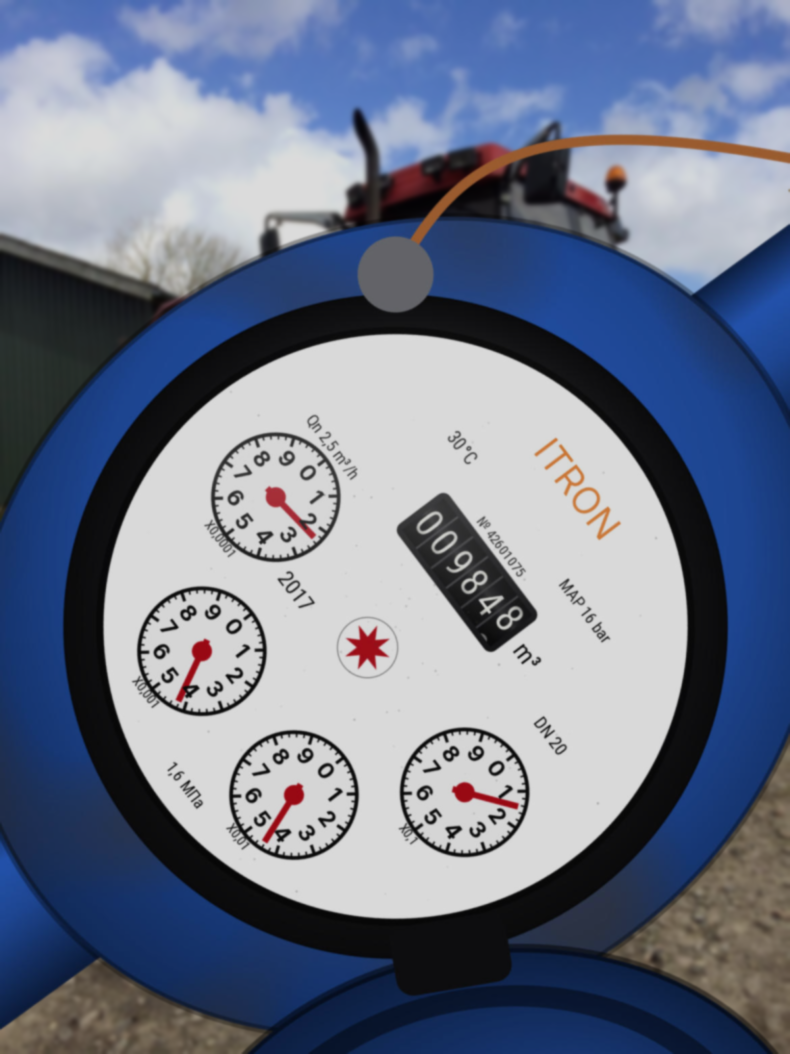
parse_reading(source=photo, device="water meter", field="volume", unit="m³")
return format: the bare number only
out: 9848.1442
